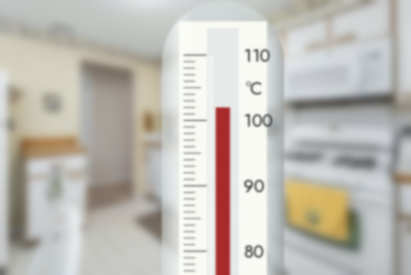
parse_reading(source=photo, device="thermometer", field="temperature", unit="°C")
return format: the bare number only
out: 102
